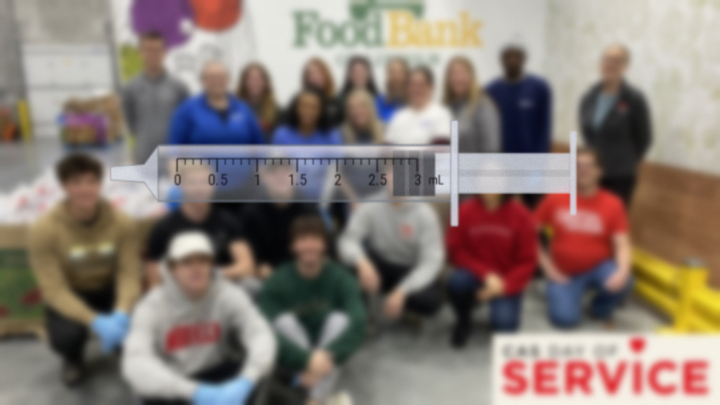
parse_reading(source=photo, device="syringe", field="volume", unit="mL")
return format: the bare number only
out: 2.7
